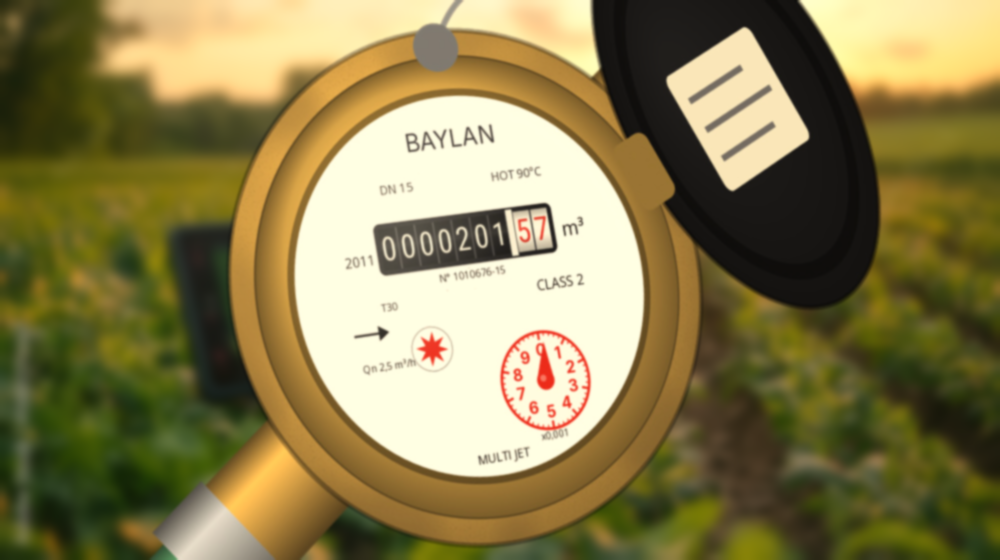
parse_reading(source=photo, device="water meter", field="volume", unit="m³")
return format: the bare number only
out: 201.570
